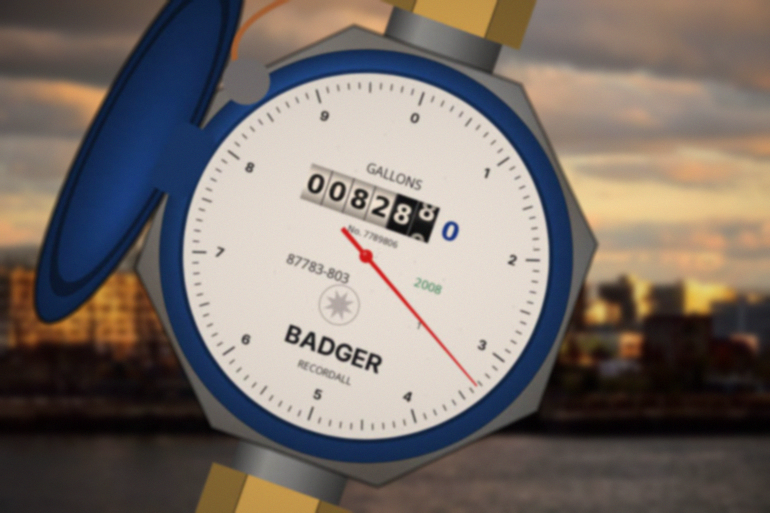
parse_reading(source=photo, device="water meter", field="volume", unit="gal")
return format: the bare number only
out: 82883.3
